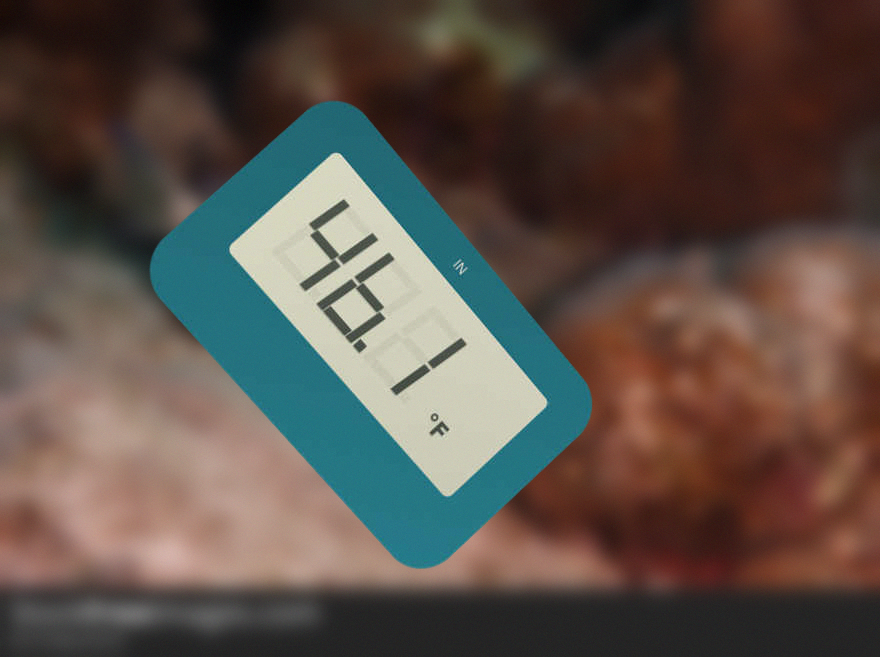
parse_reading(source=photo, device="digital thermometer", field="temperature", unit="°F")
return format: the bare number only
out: 46.1
